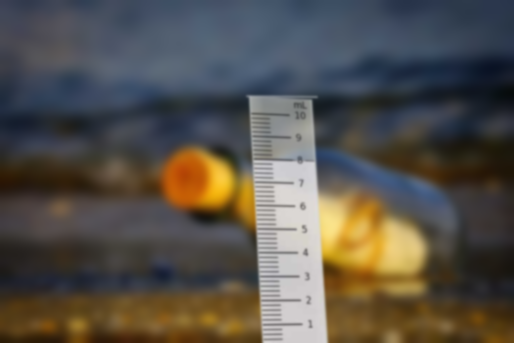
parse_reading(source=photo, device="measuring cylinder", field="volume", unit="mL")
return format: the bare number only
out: 8
